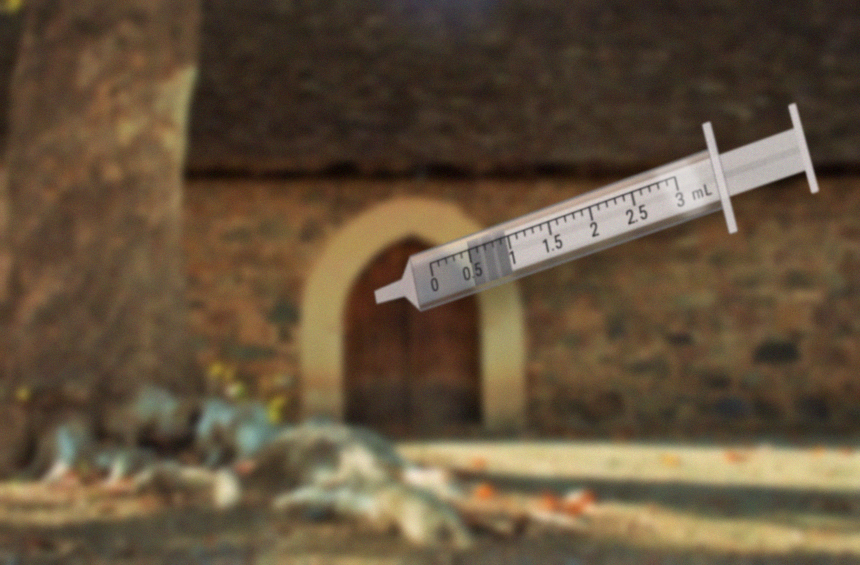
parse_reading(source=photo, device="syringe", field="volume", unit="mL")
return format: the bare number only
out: 0.5
